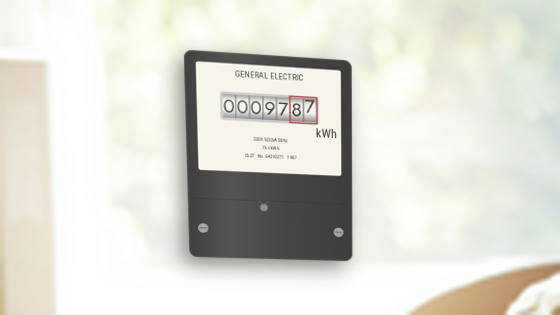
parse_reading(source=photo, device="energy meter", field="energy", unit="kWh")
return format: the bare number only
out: 97.87
